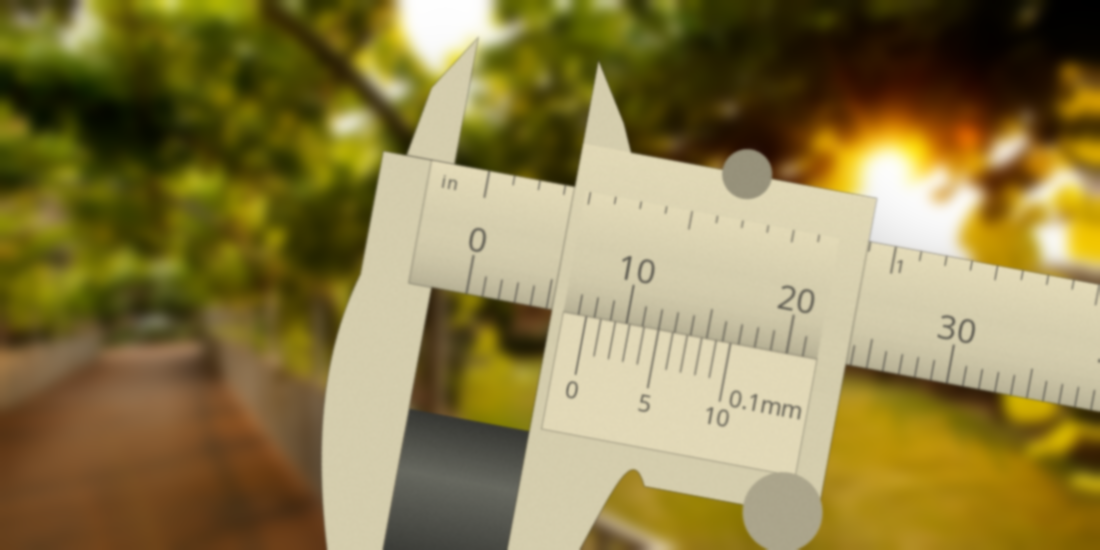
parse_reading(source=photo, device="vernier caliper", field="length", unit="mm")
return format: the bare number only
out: 7.5
